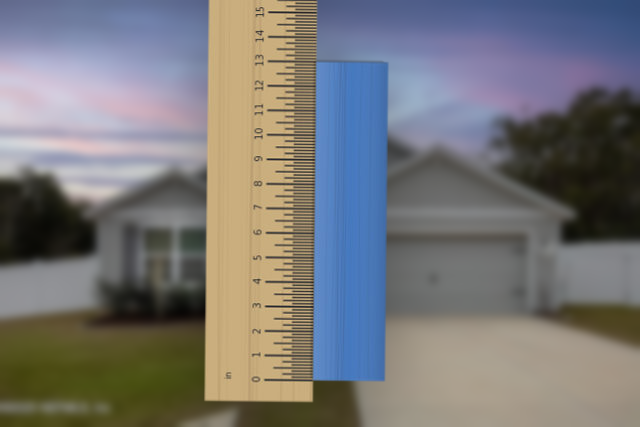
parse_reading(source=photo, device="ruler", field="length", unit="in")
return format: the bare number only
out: 13
